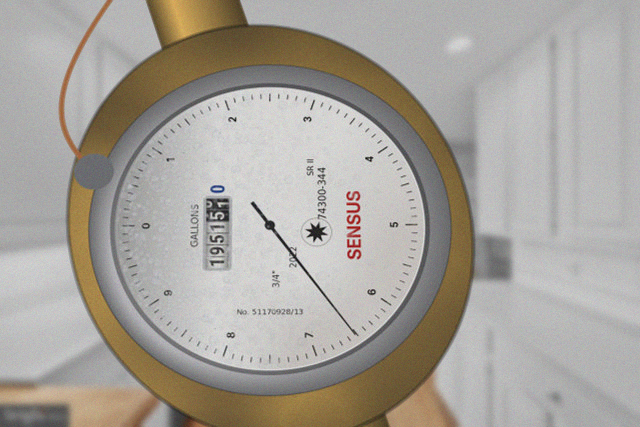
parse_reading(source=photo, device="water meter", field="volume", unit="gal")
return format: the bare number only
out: 1951506.5
